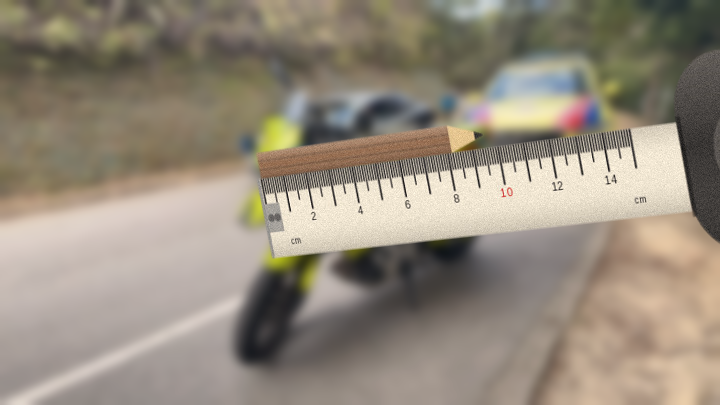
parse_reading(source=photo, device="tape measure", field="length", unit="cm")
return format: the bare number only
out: 9.5
